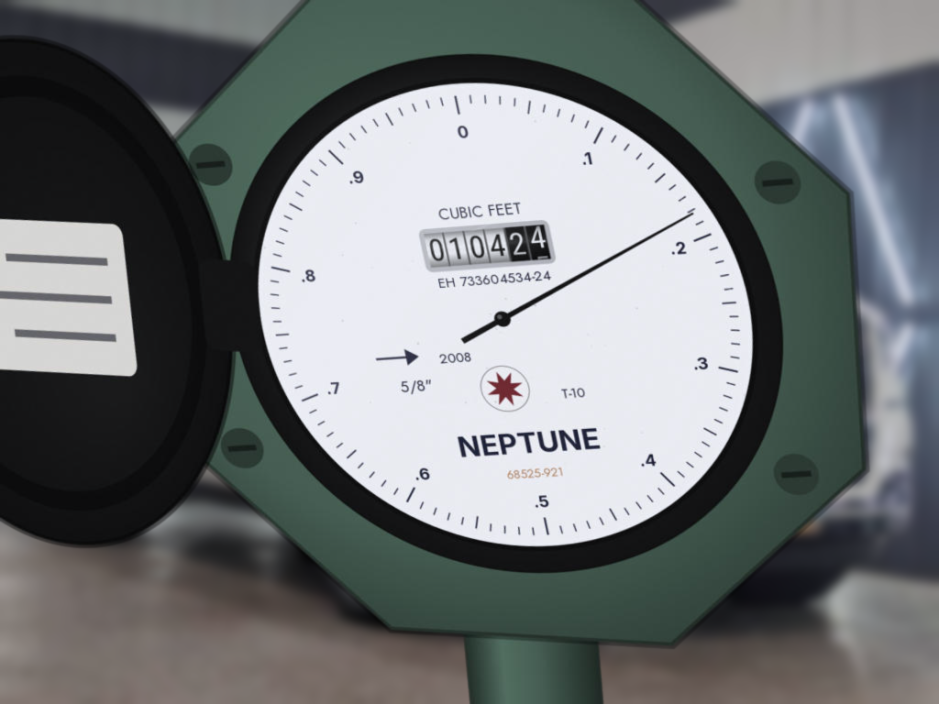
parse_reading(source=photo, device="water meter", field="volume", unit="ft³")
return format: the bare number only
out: 10424.18
